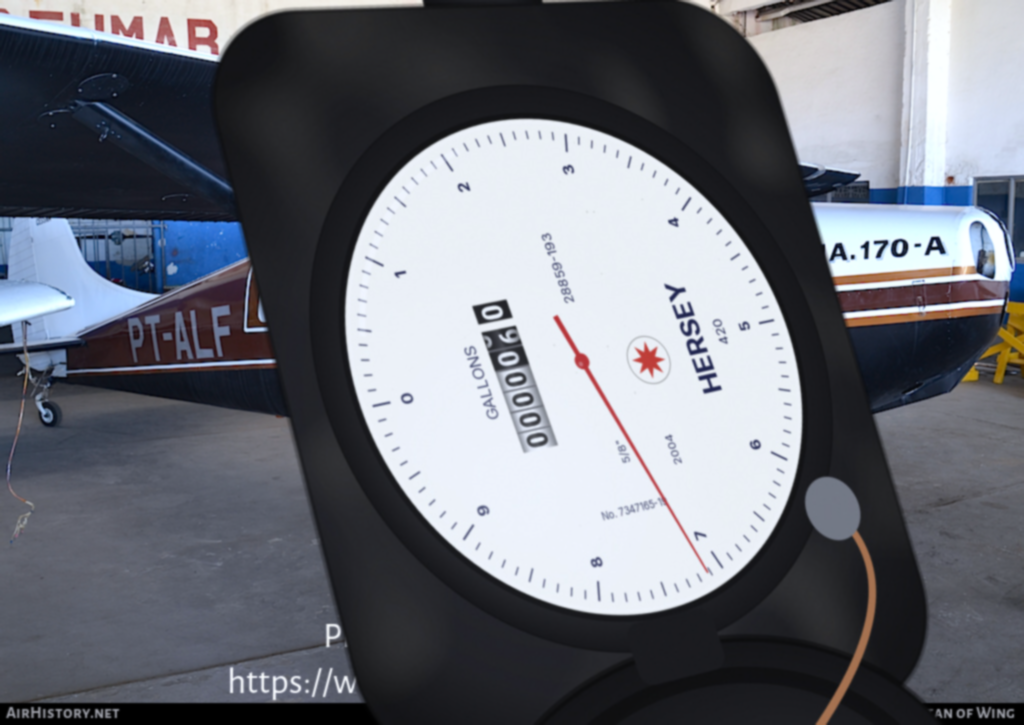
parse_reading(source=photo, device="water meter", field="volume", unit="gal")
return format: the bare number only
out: 57.1
